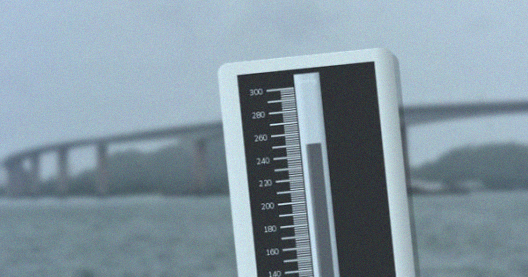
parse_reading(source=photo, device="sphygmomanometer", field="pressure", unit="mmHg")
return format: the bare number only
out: 250
